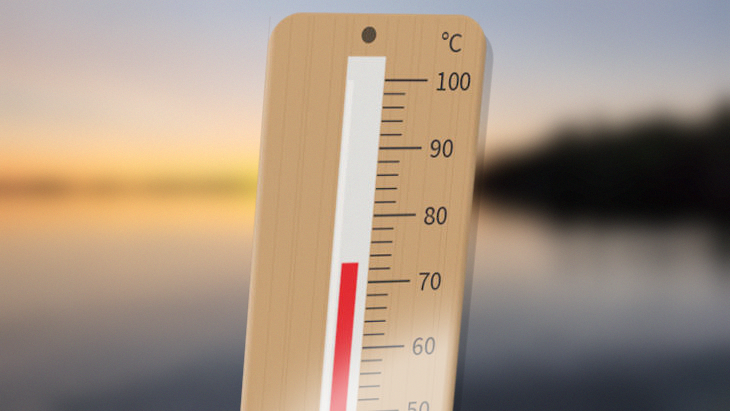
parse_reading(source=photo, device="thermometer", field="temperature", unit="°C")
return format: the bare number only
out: 73
